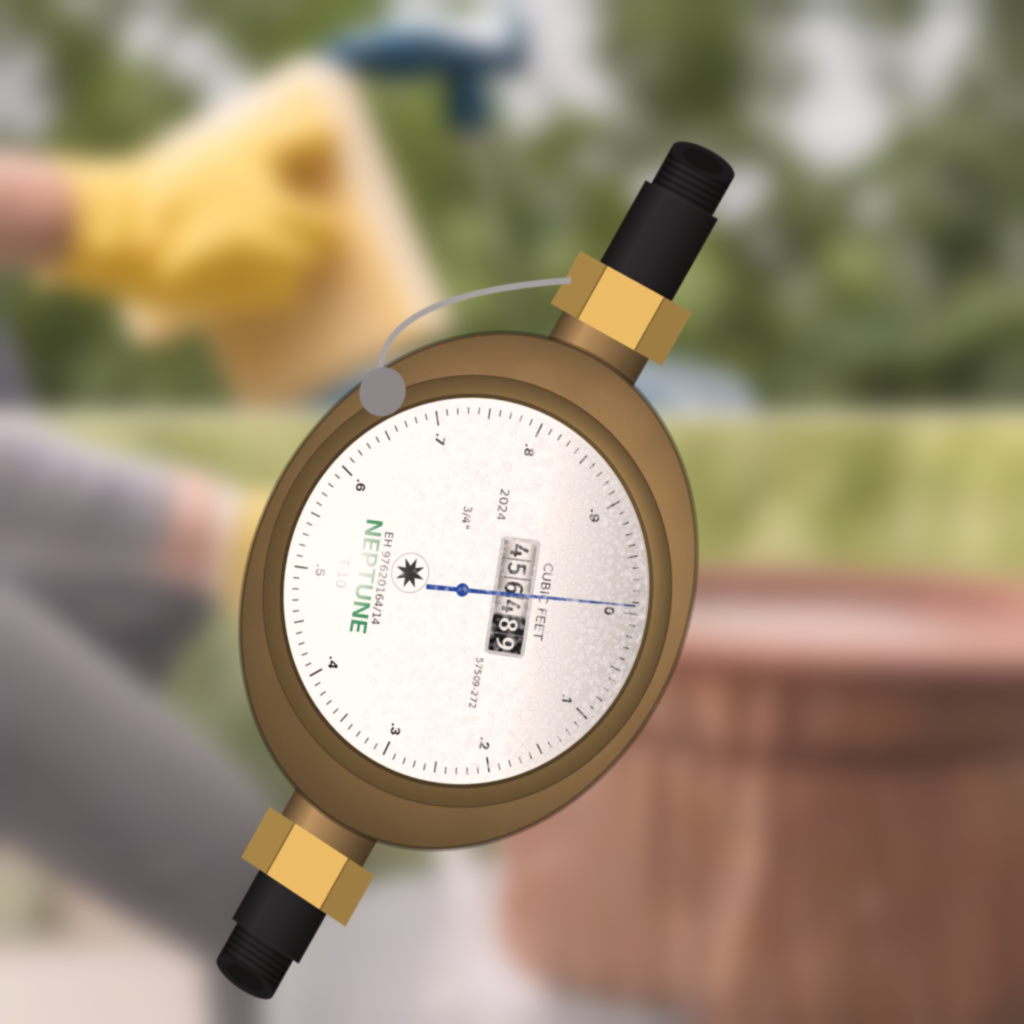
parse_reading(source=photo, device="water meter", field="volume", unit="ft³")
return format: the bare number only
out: 456488.99
